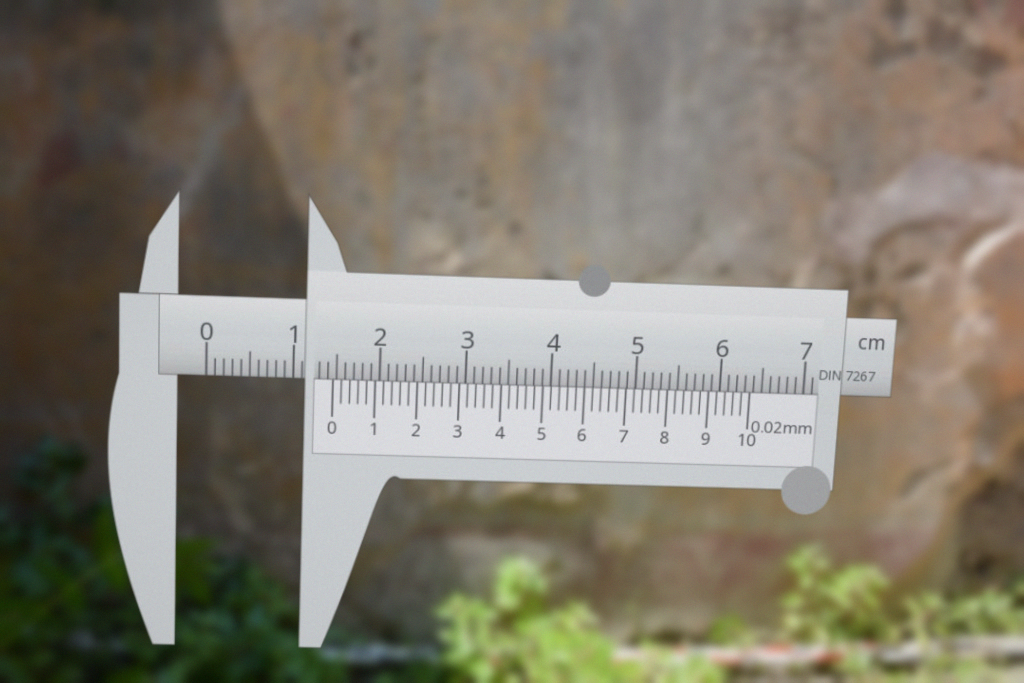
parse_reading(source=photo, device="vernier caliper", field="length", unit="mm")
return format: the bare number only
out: 14.6
